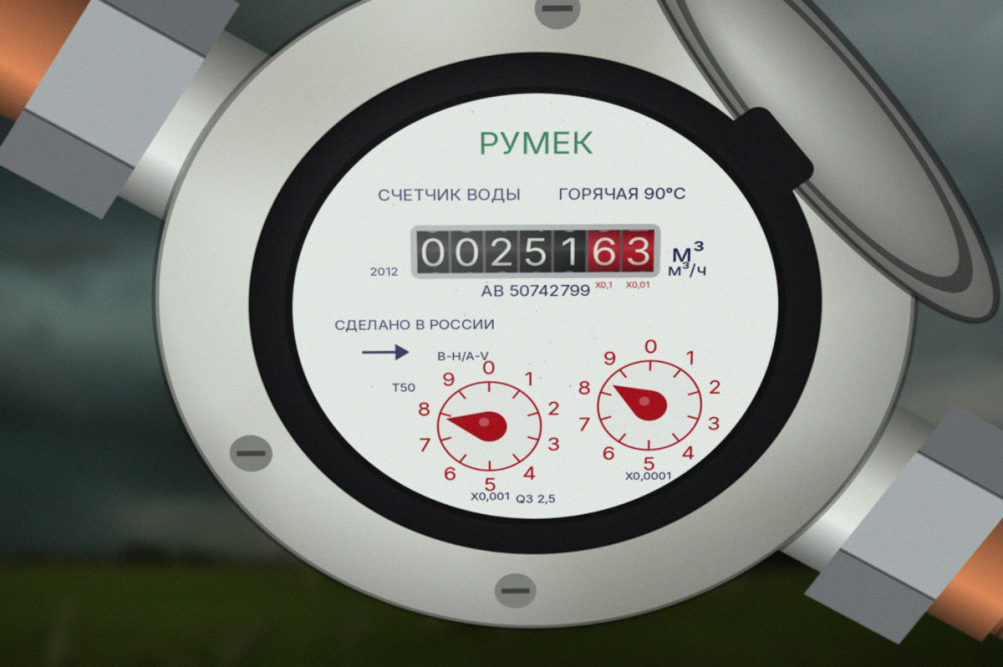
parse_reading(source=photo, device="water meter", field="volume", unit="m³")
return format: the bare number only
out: 251.6378
